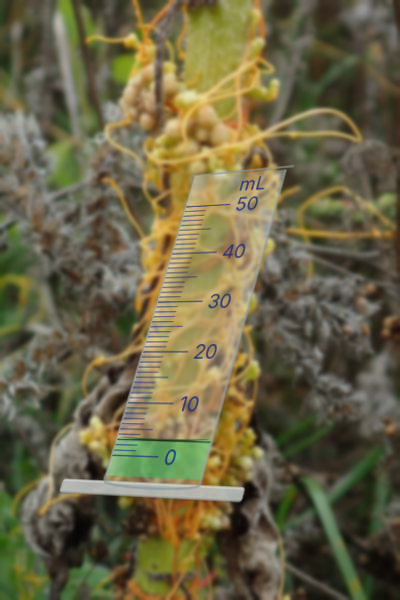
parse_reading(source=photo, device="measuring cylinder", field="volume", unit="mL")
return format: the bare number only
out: 3
